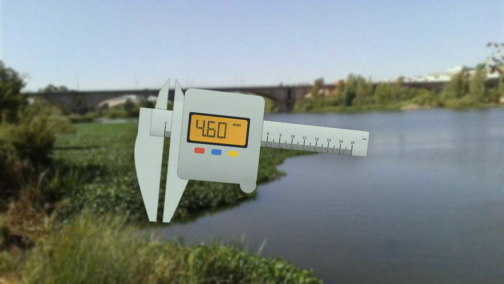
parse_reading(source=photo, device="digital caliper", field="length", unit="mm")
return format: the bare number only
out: 4.60
